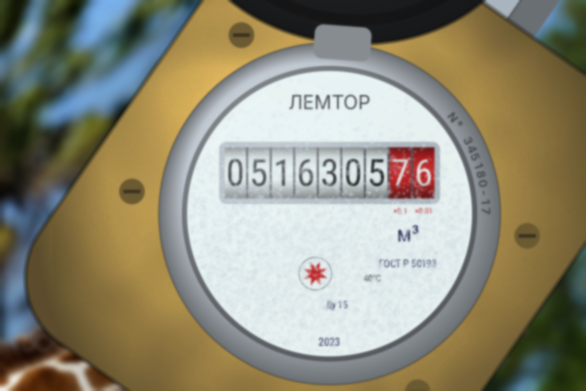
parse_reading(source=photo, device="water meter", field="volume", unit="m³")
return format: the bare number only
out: 516305.76
